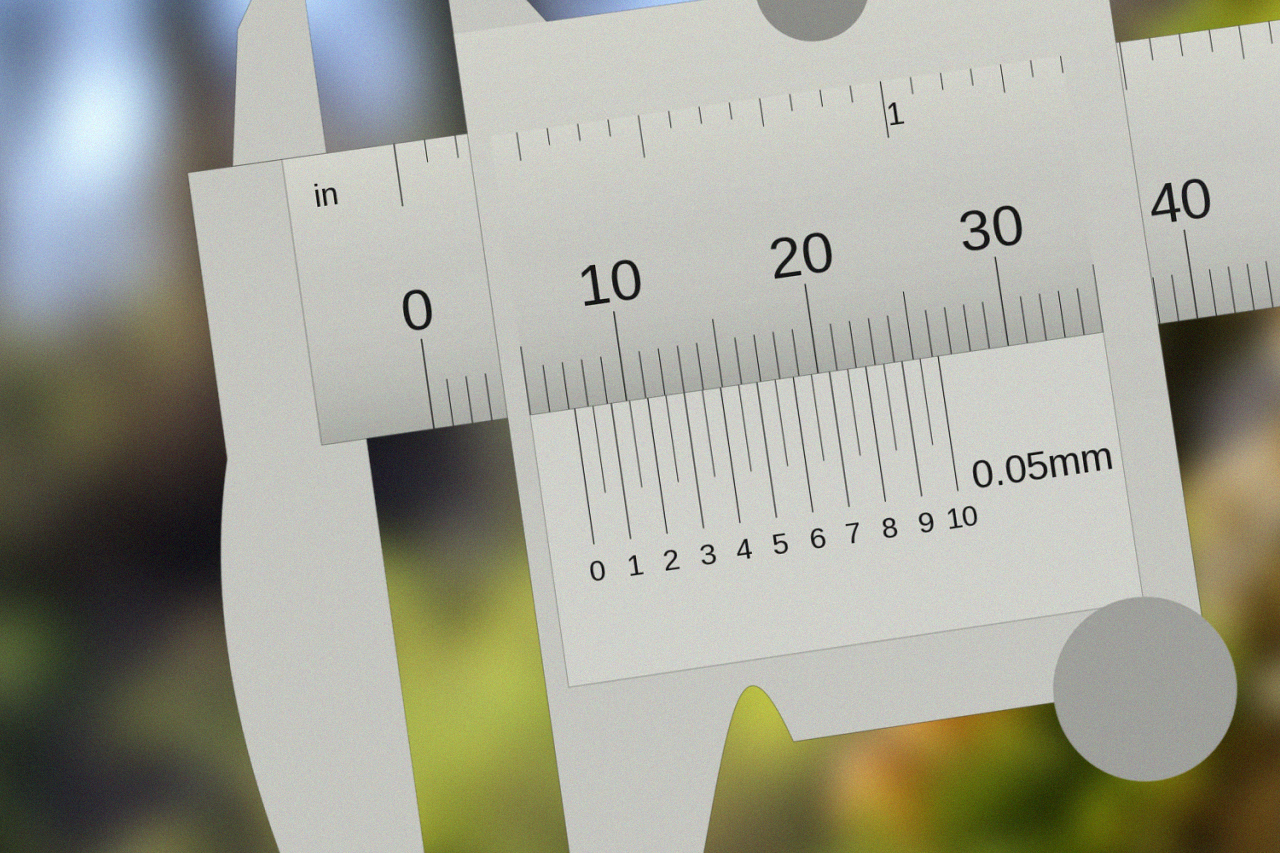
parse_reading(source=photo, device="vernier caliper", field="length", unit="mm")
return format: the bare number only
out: 7.3
